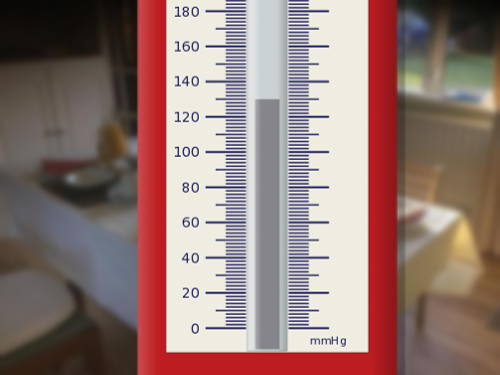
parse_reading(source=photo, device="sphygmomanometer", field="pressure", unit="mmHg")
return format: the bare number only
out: 130
